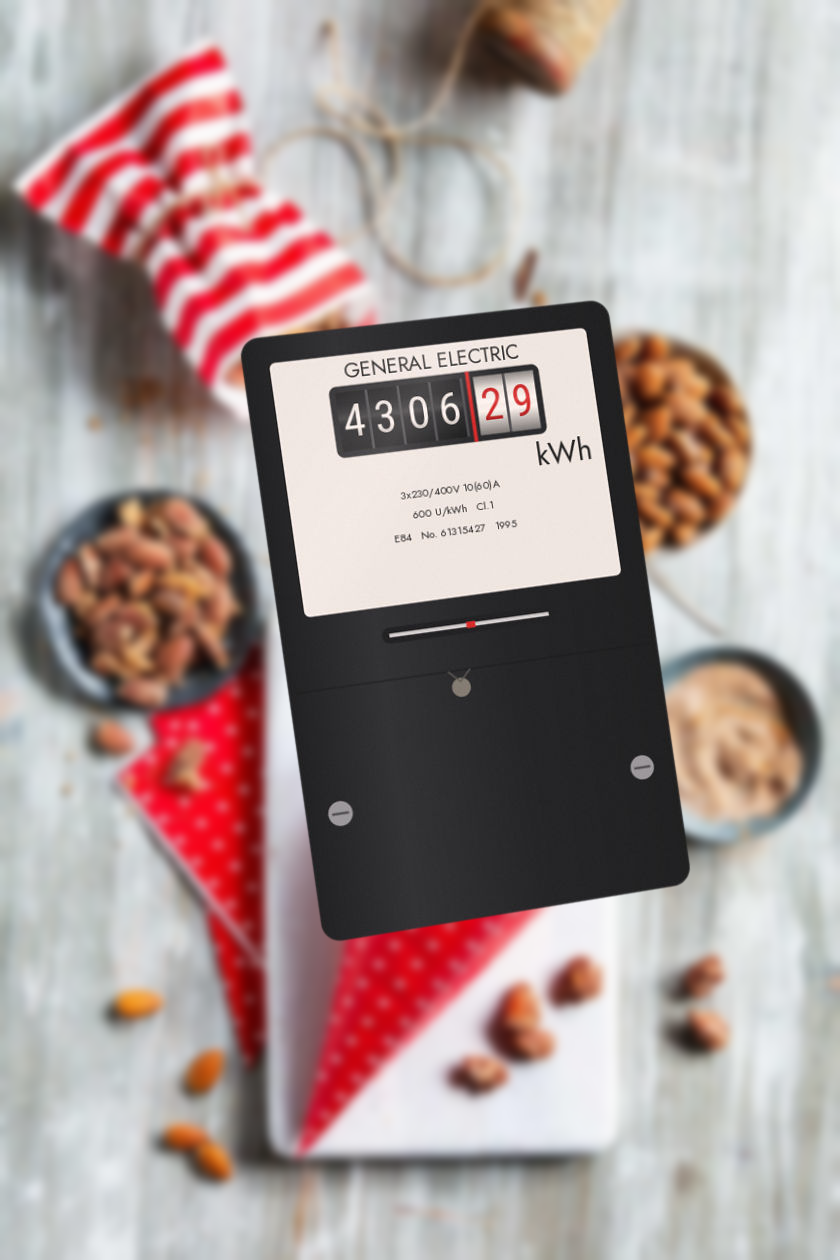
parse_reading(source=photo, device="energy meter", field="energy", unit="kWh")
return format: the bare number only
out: 4306.29
